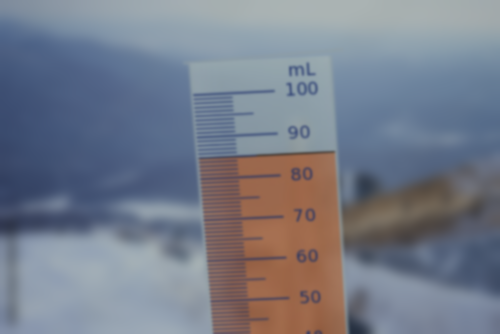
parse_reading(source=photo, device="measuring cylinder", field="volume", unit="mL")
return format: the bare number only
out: 85
